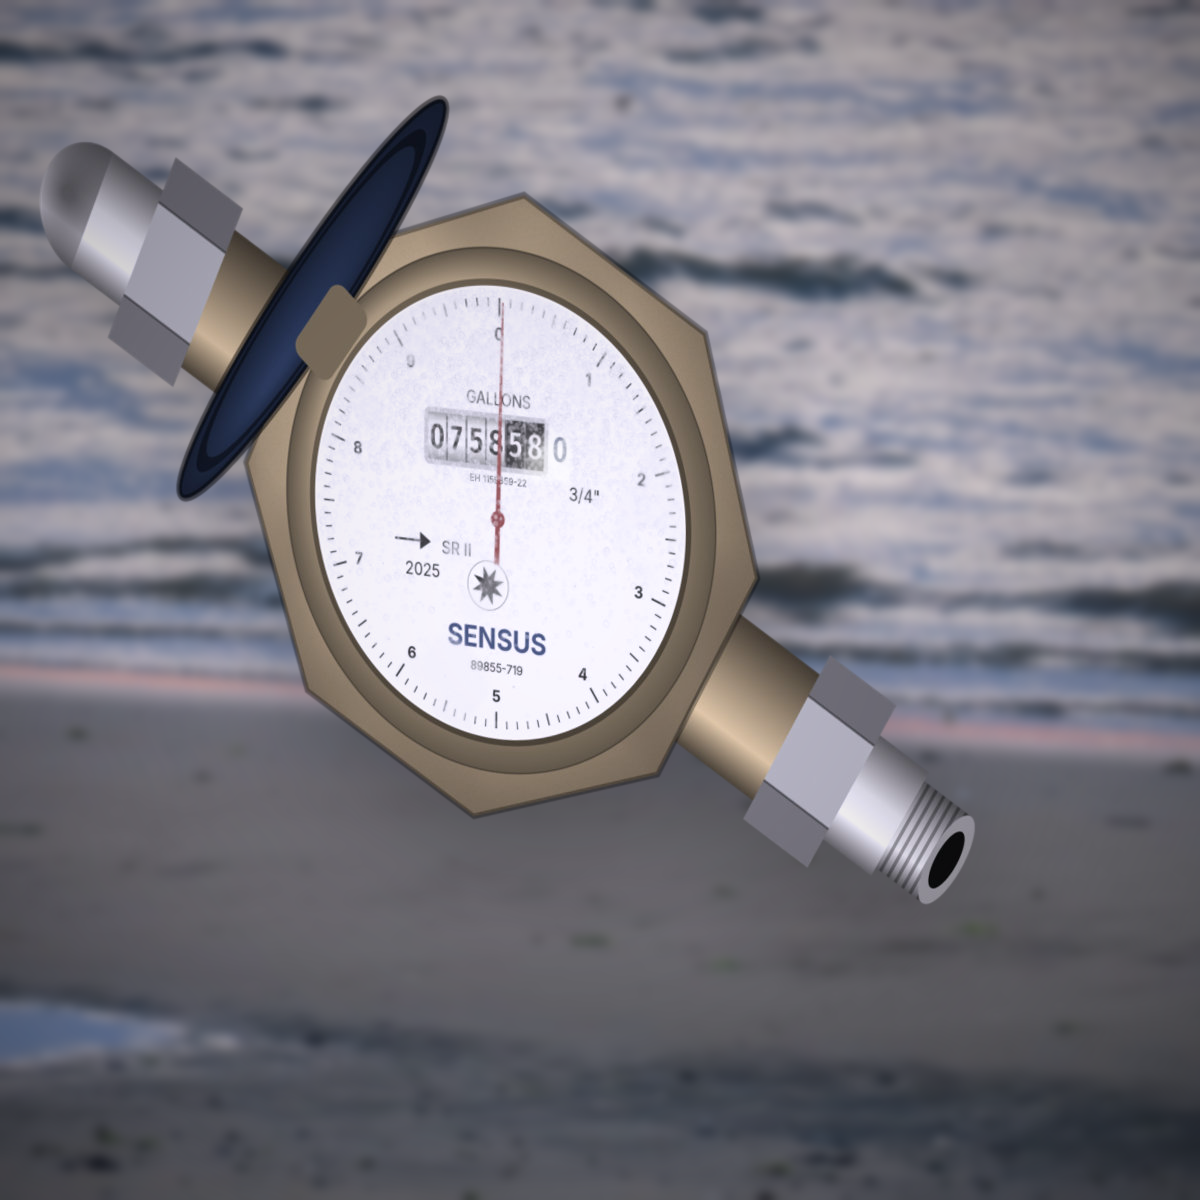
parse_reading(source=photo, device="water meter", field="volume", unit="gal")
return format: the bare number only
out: 758580.0
